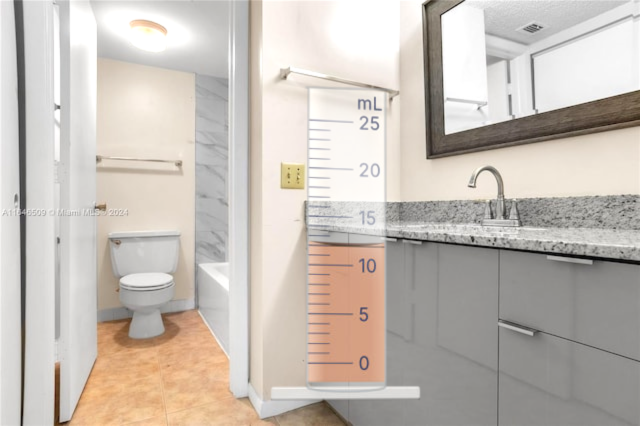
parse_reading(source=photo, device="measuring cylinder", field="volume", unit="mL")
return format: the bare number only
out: 12
